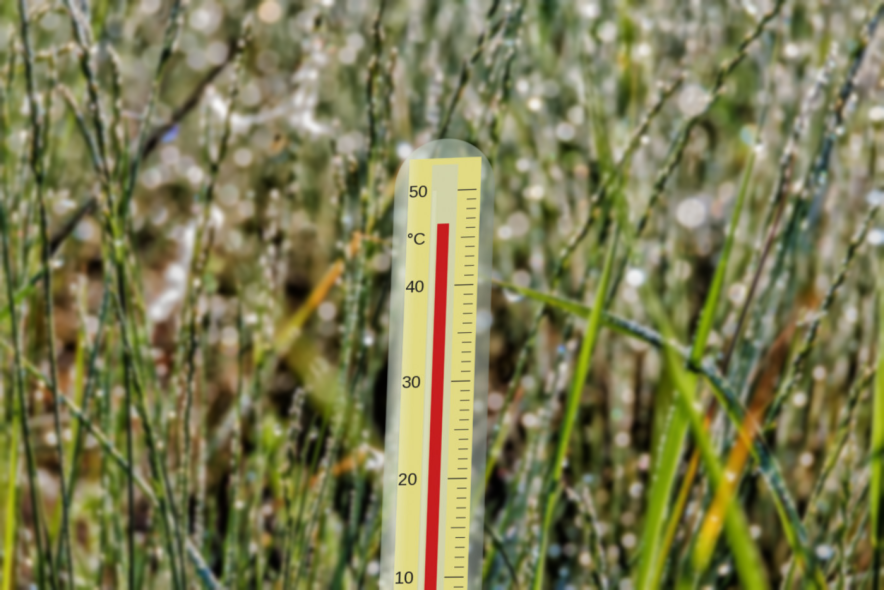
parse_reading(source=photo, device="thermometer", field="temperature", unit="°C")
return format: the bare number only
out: 46.5
